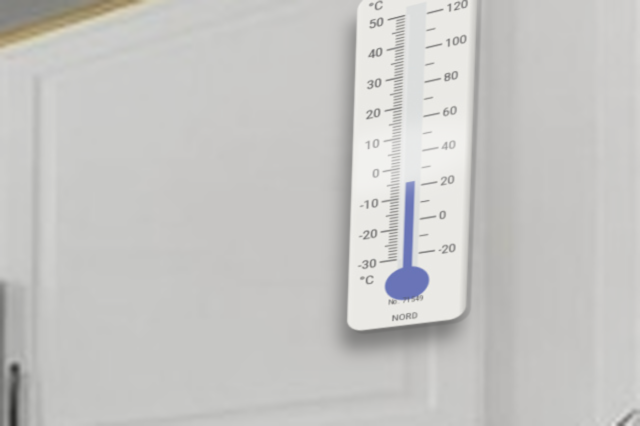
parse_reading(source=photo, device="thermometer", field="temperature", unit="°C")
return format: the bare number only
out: -5
